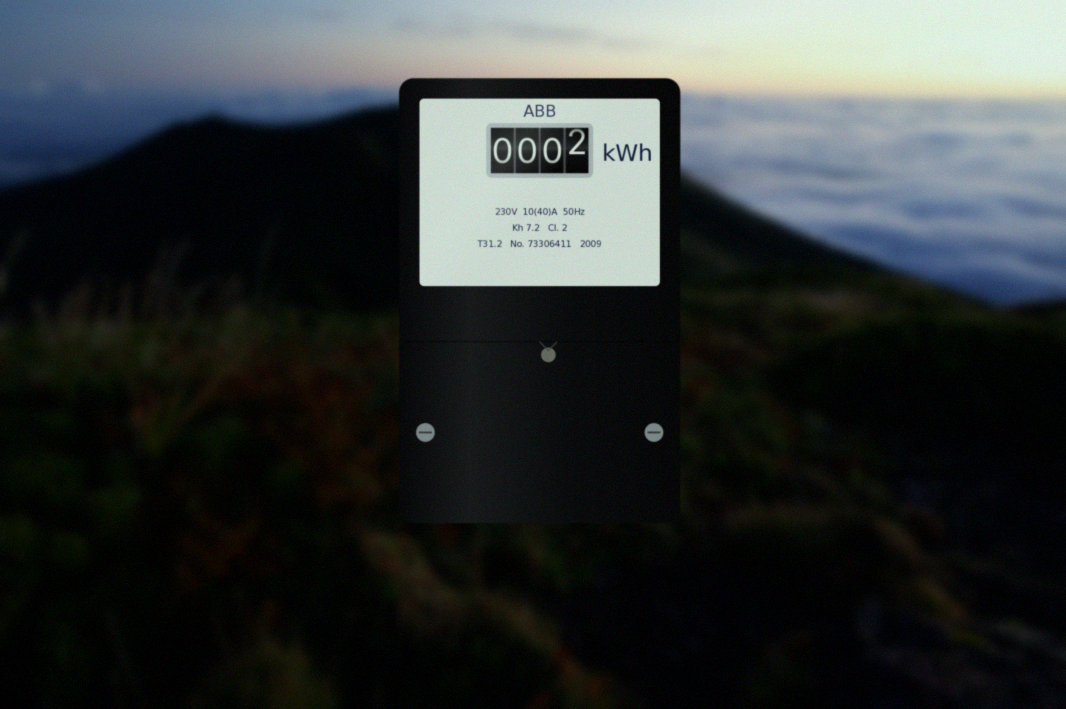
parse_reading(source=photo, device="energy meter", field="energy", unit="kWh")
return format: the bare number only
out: 2
